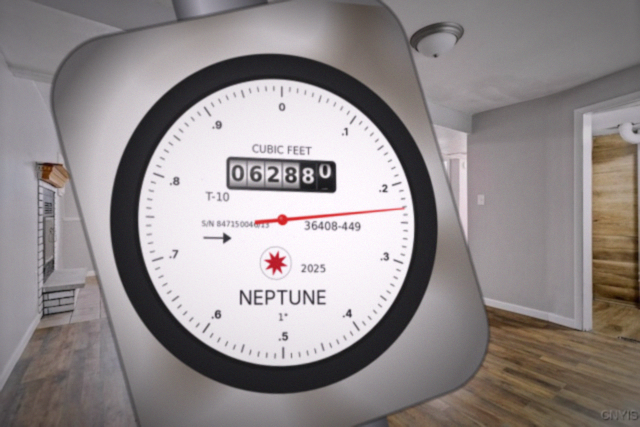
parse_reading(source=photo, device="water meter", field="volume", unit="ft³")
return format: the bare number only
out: 62880.23
